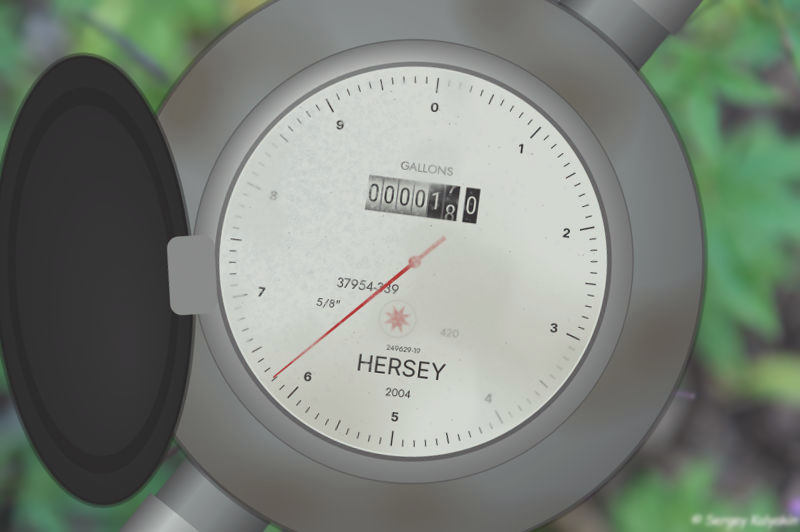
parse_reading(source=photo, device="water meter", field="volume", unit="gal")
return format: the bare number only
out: 176.2
